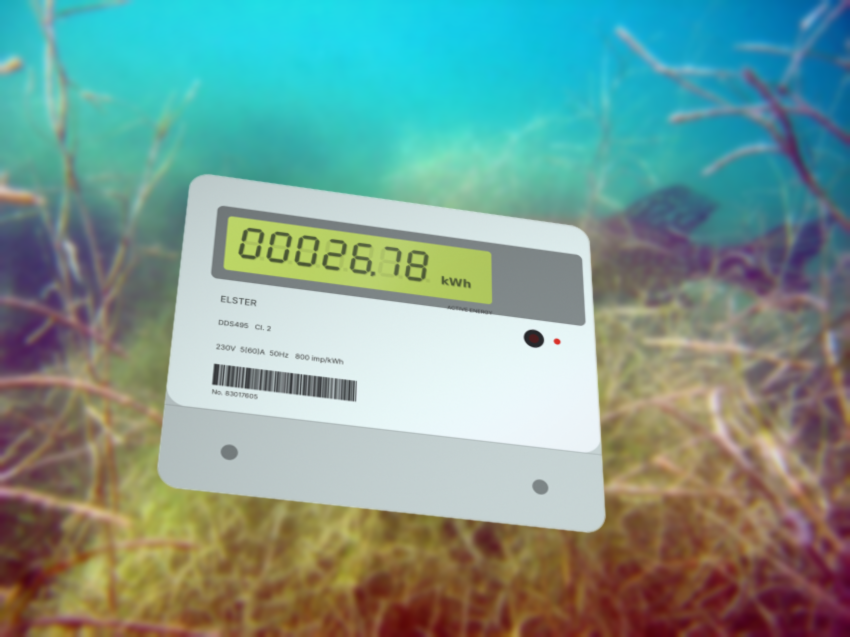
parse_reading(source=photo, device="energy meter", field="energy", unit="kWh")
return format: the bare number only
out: 26.78
